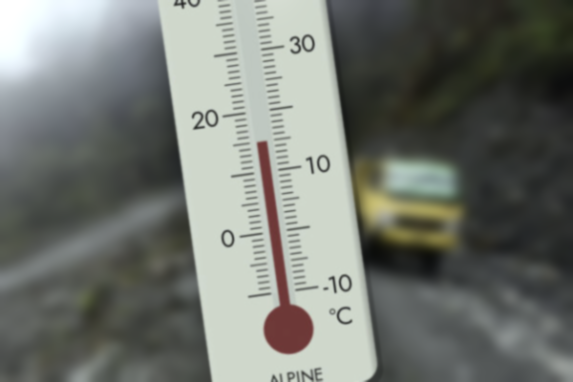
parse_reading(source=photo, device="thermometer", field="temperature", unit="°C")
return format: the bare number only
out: 15
